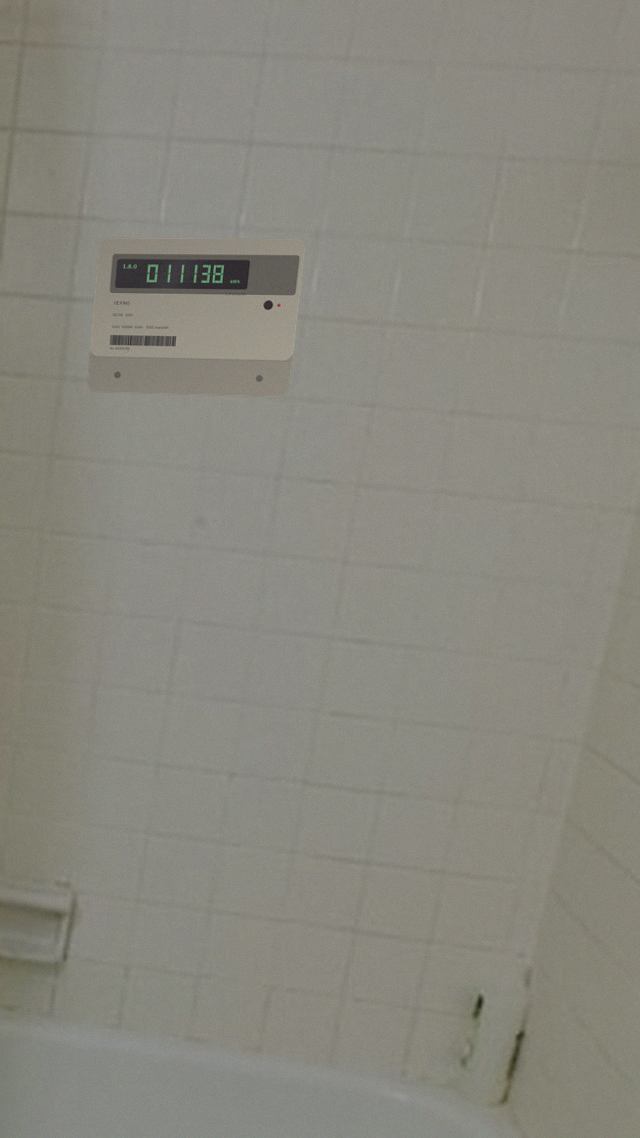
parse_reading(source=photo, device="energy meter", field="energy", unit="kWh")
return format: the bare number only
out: 11138
